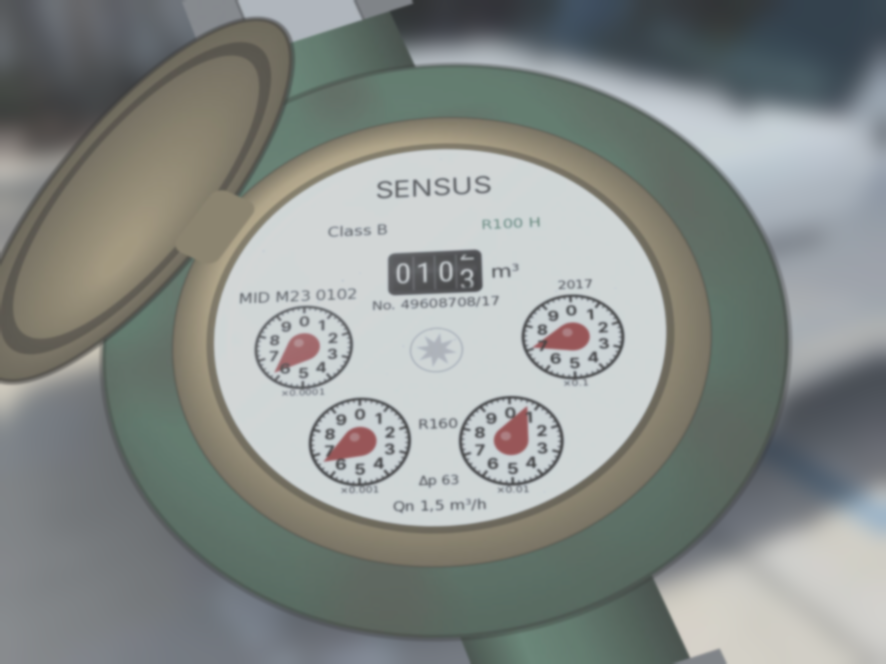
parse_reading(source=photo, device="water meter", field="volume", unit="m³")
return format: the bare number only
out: 102.7066
